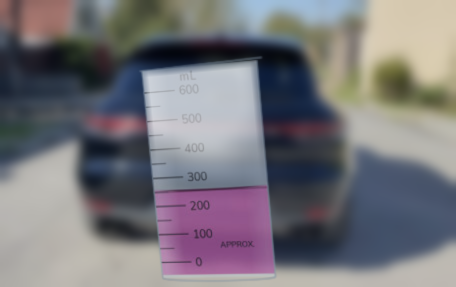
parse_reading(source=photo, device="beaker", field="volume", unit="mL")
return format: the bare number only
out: 250
